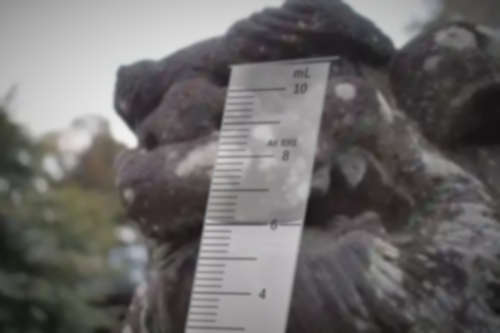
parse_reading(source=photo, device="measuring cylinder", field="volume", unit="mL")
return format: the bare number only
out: 6
